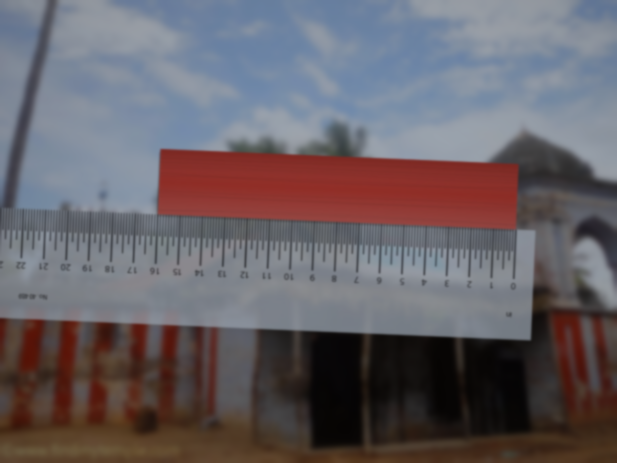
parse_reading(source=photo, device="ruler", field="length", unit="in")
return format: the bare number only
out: 16
